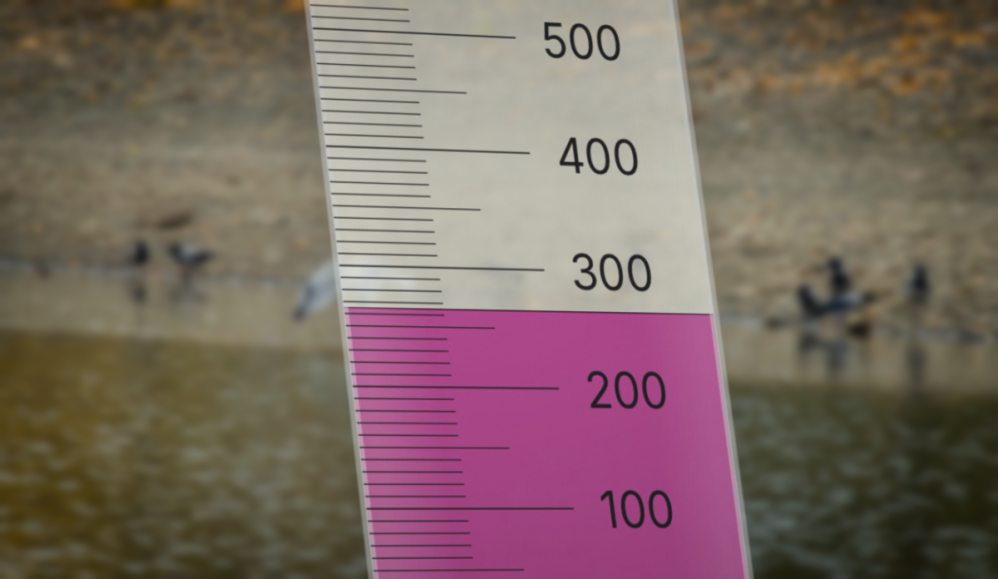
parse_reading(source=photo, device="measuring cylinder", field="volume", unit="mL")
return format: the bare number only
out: 265
